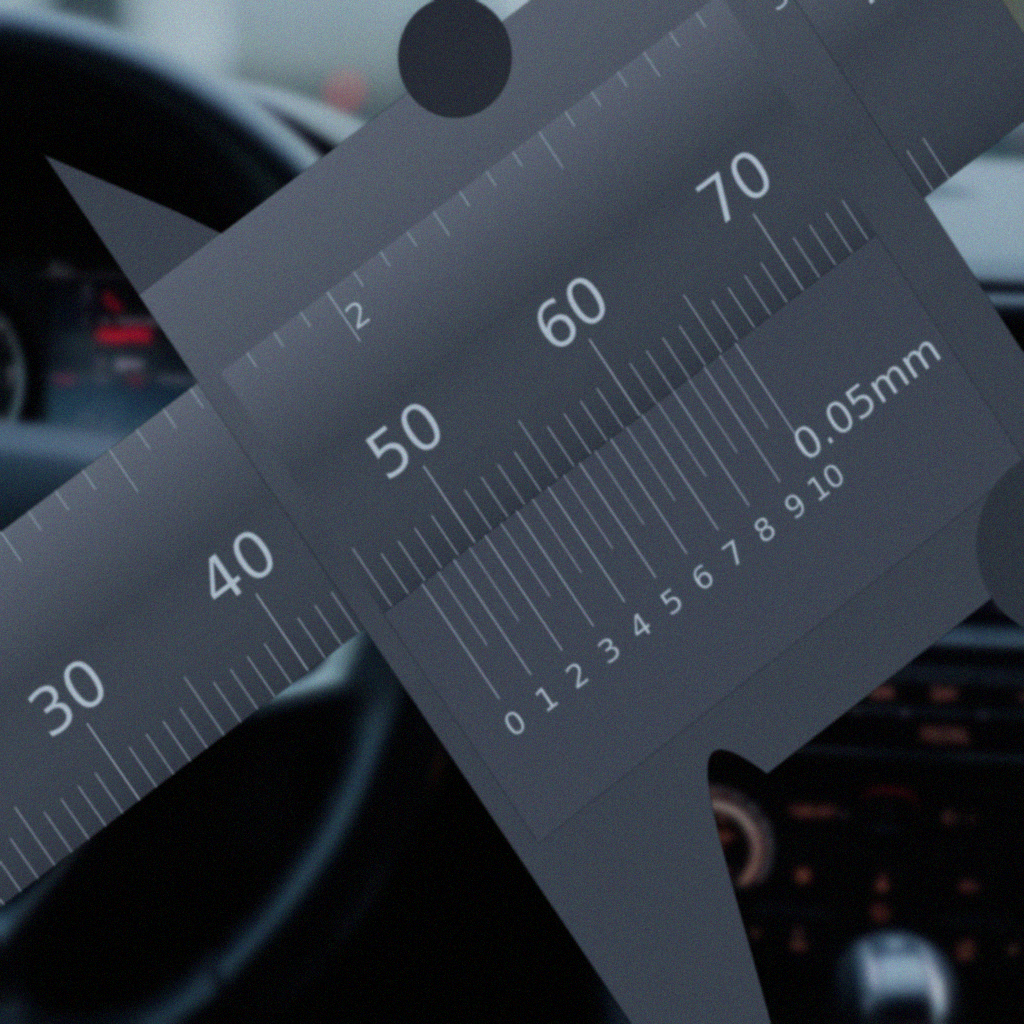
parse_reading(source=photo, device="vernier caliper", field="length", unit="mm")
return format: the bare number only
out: 46.8
